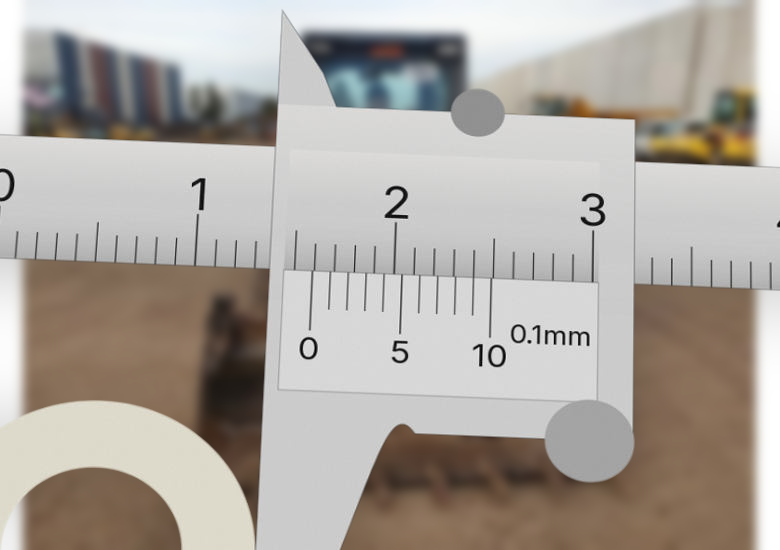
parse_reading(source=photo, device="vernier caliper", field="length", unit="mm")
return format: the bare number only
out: 15.9
